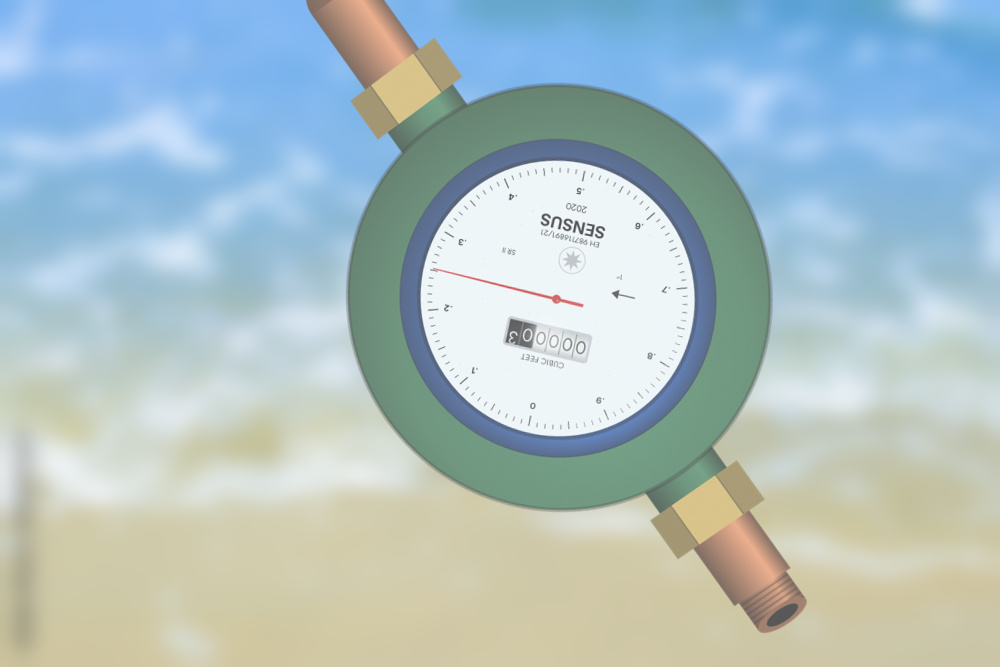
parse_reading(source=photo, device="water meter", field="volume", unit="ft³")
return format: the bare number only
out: 3.25
